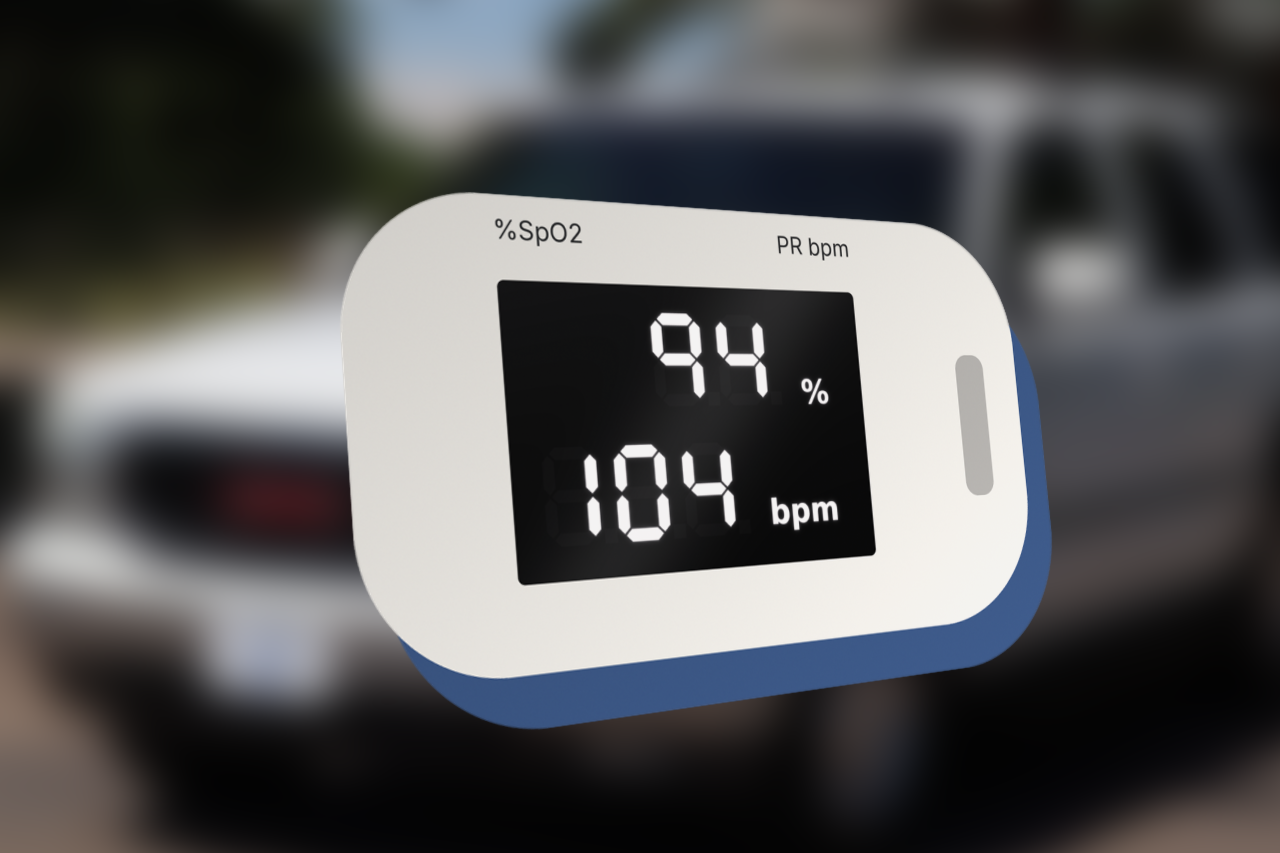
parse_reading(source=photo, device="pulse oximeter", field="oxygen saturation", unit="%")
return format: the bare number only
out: 94
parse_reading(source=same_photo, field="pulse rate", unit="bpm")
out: 104
